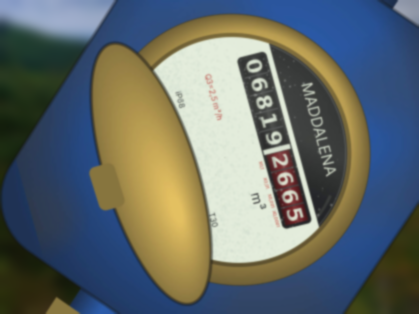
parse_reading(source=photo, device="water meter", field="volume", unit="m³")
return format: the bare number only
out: 6819.2665
